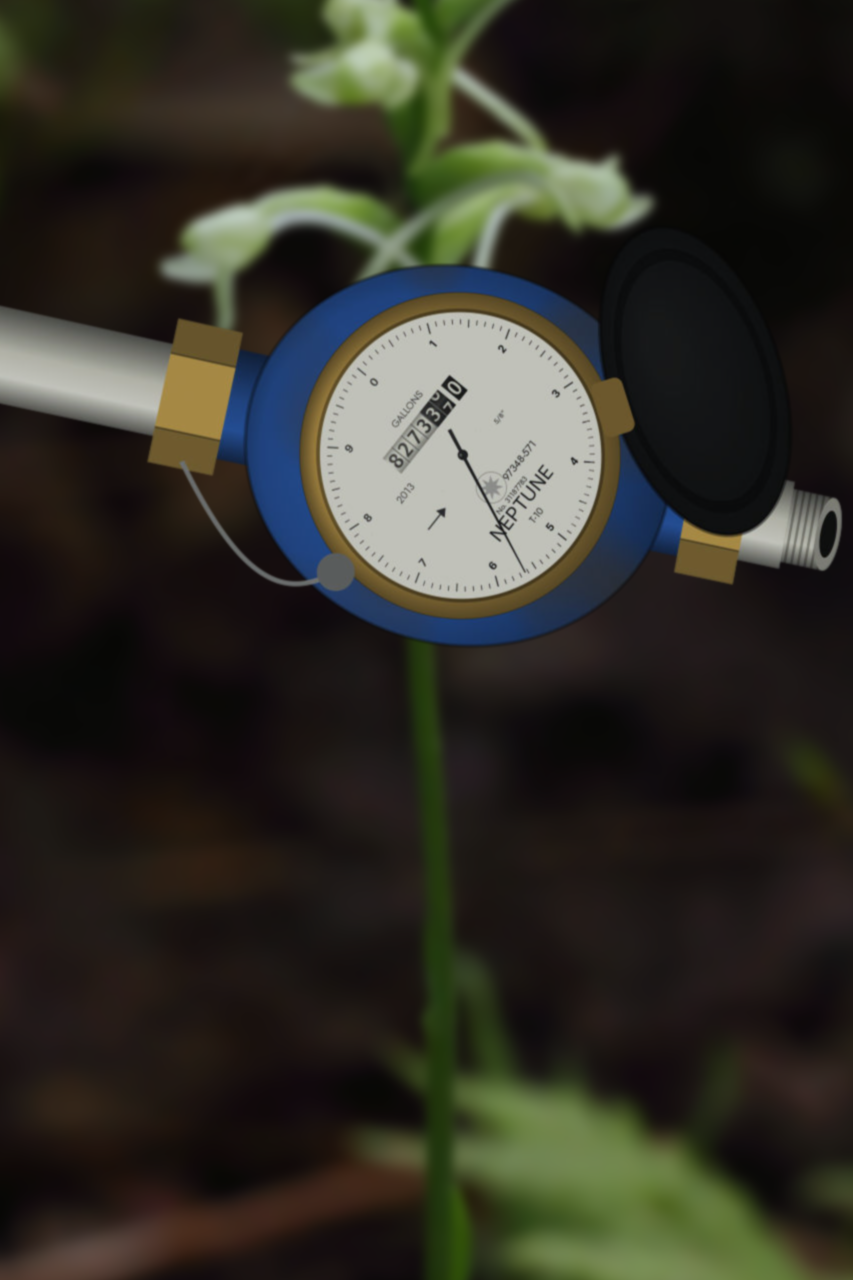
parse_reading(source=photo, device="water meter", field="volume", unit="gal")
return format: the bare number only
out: 8273365.6
